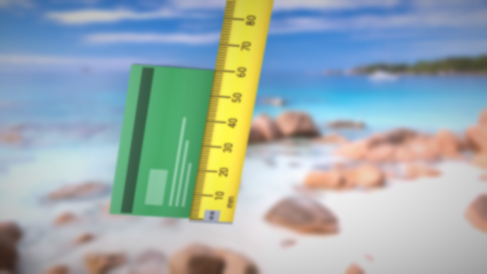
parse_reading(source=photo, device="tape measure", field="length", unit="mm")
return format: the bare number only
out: 60
